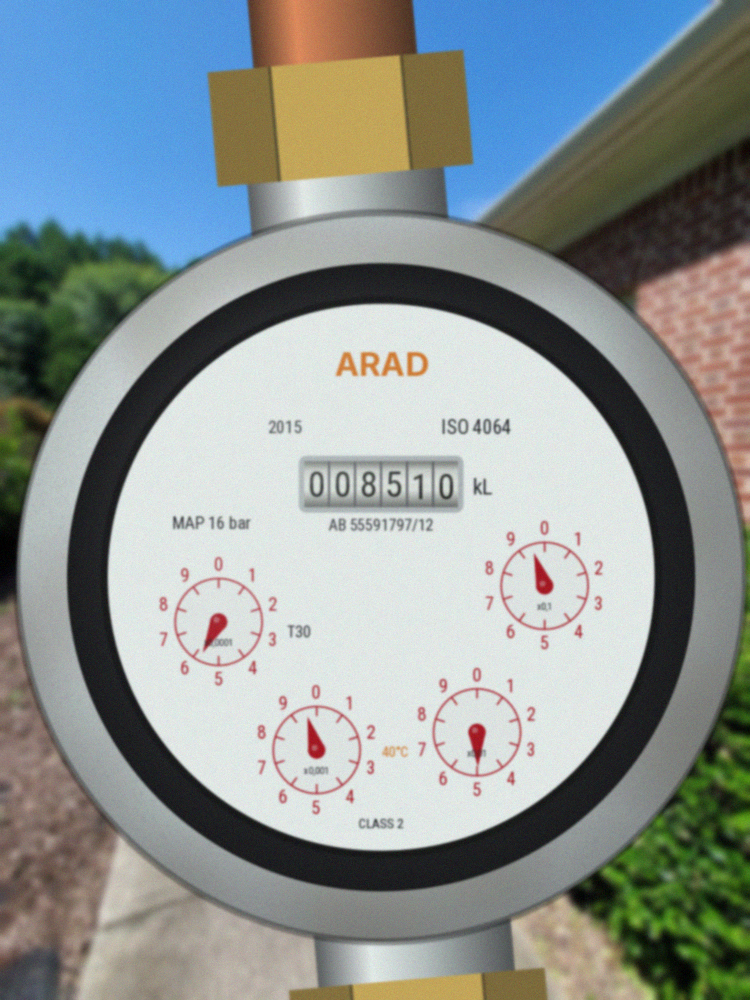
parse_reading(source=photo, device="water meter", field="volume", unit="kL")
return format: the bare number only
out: 8509.9495
